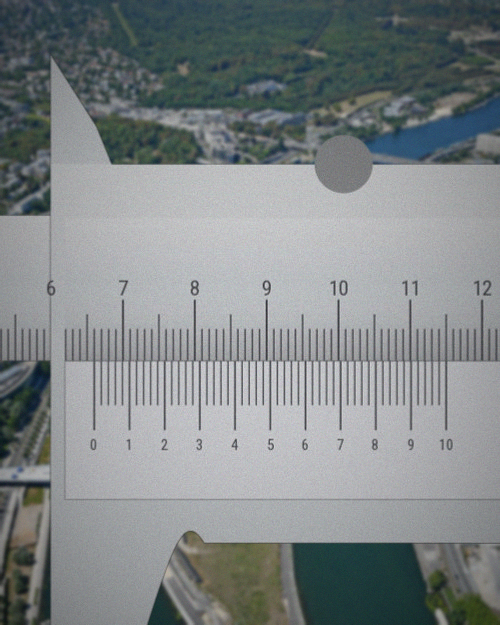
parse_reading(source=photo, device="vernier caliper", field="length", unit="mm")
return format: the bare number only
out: 66.0
